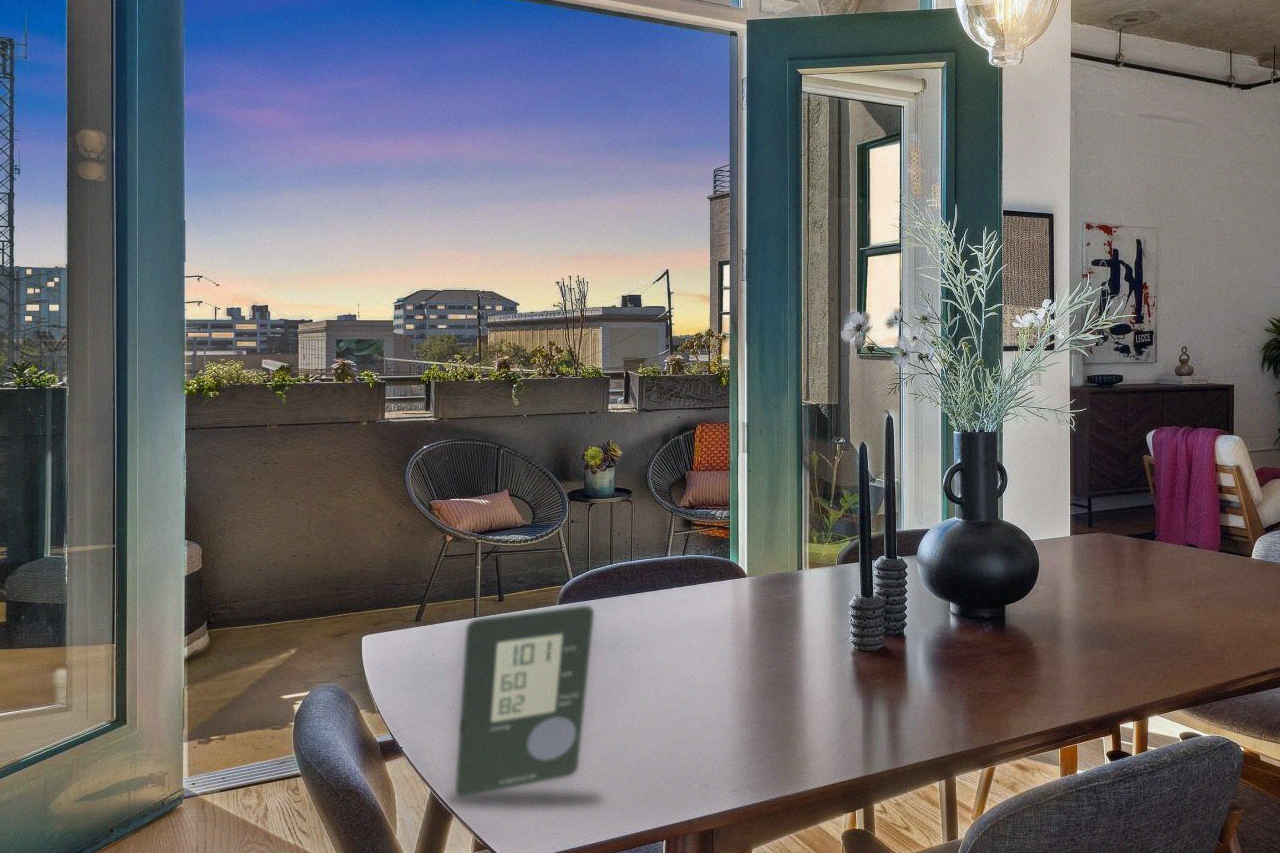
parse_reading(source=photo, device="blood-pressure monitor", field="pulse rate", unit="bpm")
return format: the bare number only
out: 82
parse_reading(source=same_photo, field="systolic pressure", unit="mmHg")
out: 101
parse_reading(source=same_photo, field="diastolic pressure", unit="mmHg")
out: 60
